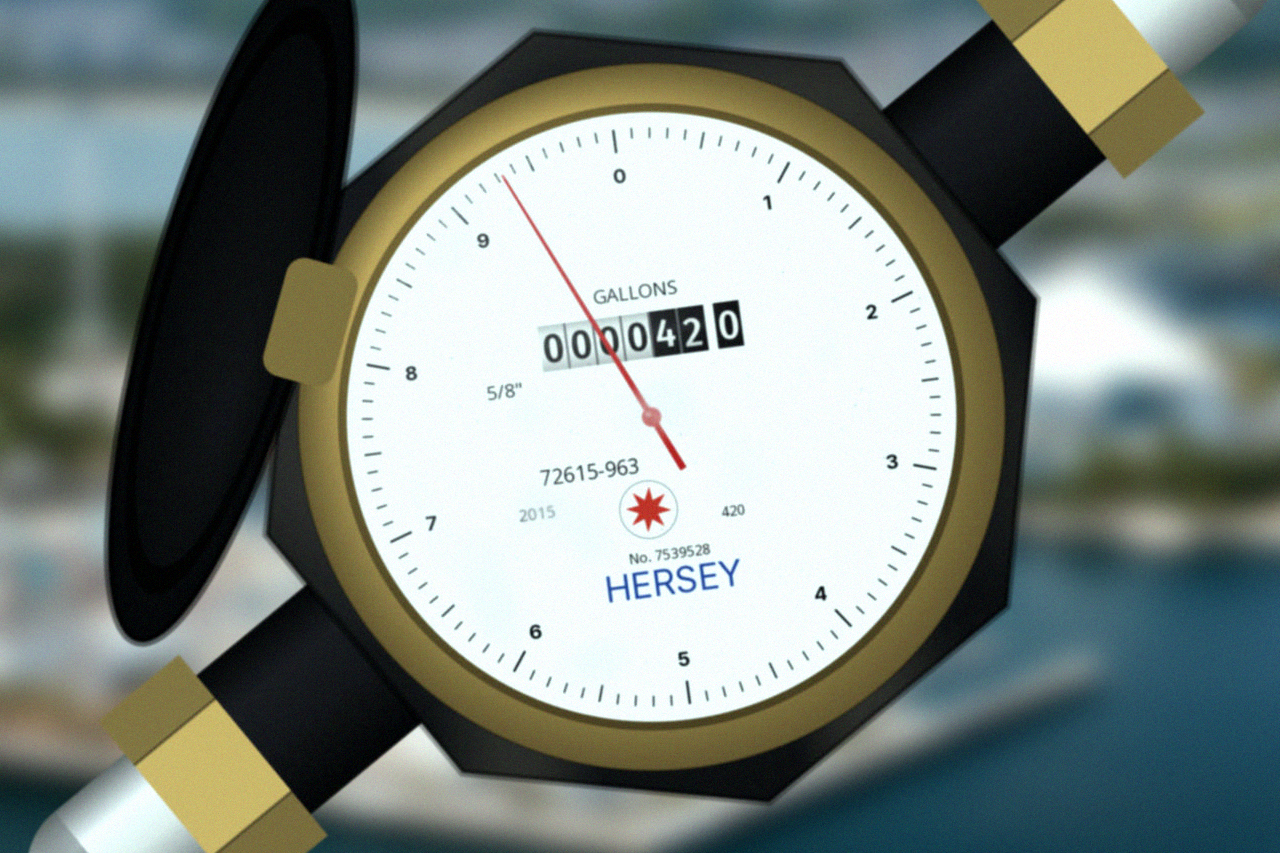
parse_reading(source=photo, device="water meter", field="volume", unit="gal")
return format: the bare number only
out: 419.3
